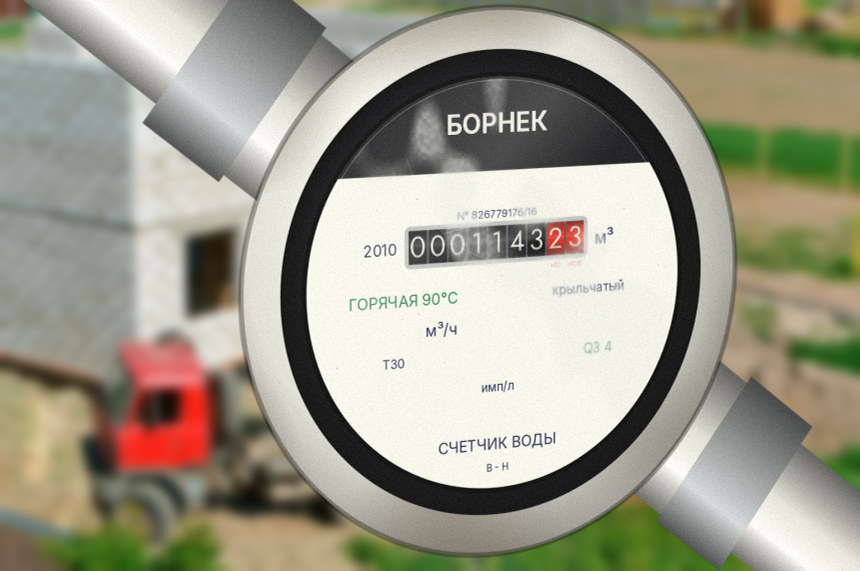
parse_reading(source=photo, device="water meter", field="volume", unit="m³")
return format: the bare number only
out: 1143.23
